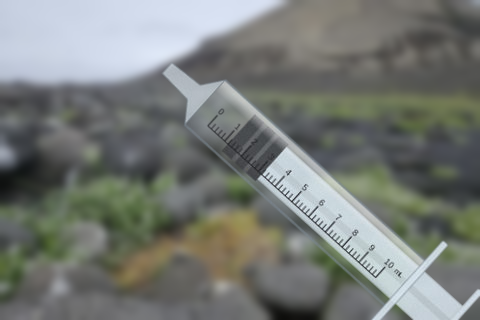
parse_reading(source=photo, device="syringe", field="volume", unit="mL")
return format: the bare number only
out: 1.2
